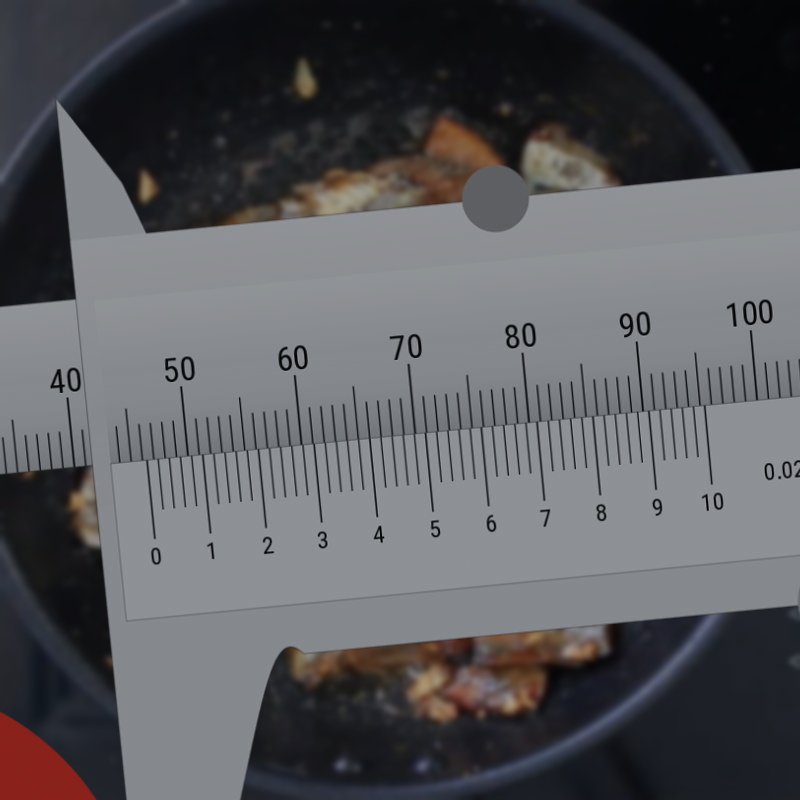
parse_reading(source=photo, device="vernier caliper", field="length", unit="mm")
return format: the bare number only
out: 46.4
